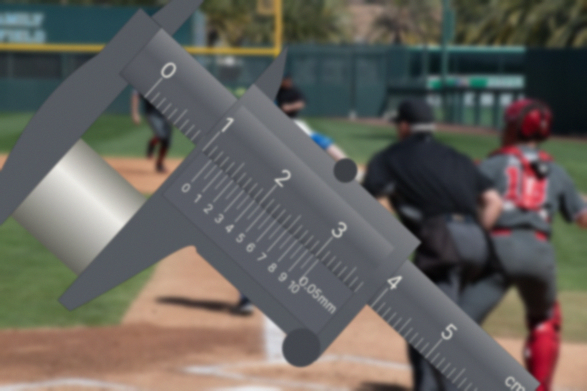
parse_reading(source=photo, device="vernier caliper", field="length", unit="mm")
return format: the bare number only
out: 11.6
